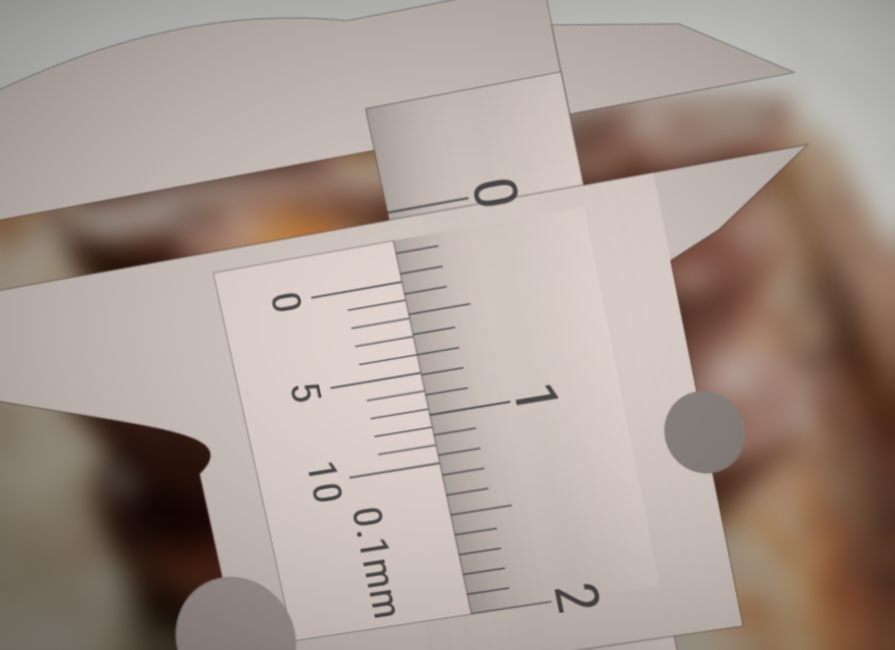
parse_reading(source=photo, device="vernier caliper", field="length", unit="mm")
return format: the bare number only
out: 3.4
